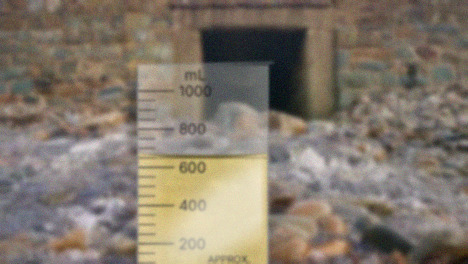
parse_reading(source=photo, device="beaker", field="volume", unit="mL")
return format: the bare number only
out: 650
